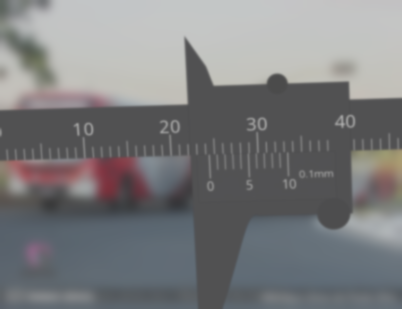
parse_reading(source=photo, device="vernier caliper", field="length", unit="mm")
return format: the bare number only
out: 24.4
